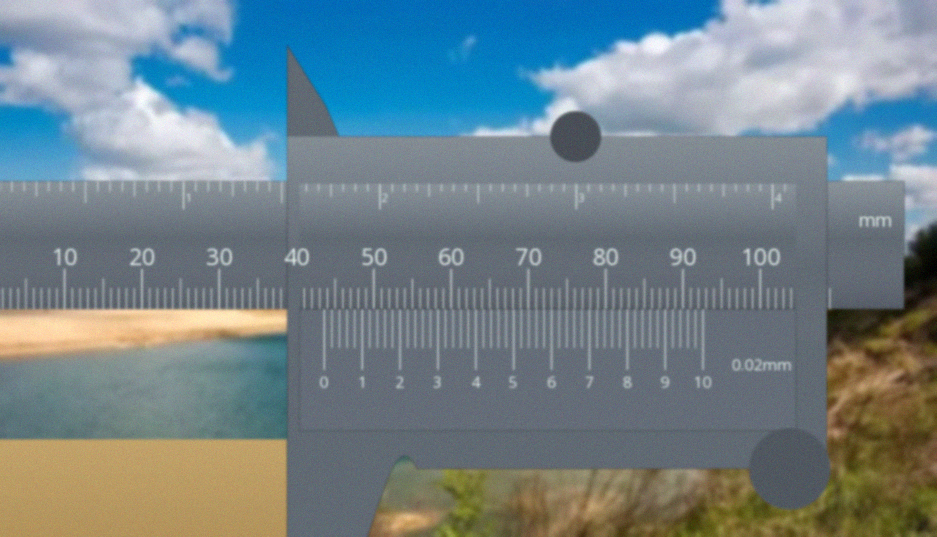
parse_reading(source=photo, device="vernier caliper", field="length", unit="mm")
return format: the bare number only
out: 43.6
